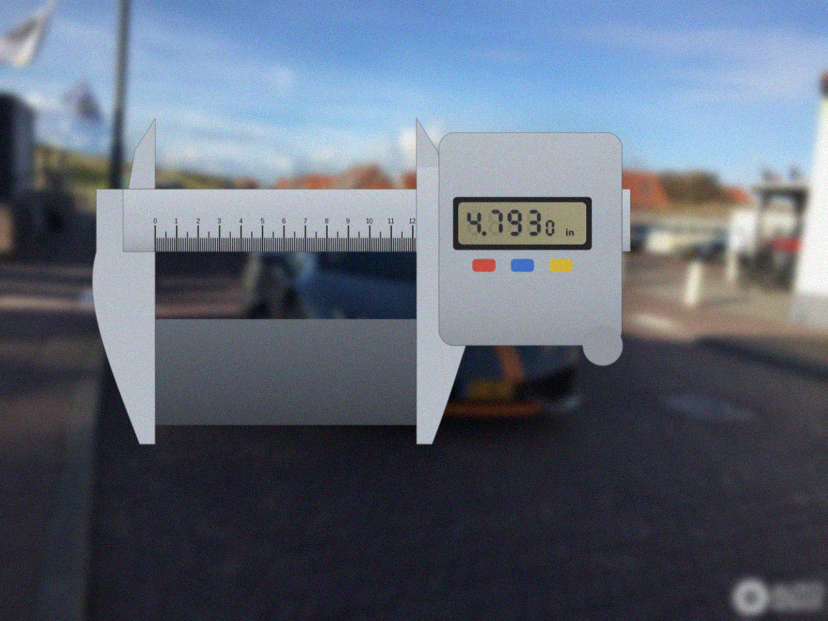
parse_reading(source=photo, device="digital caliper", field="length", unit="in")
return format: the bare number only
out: 4.7930
